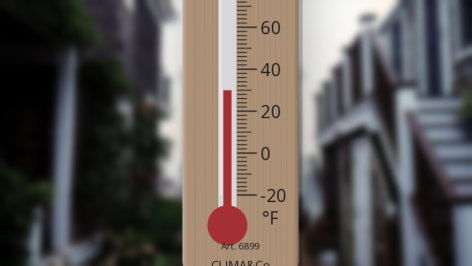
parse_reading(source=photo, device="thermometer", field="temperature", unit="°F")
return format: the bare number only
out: 30
